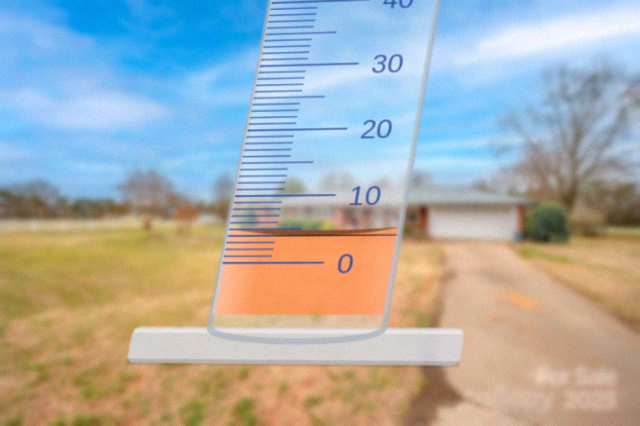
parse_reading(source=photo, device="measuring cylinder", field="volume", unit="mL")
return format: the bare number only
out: 4
